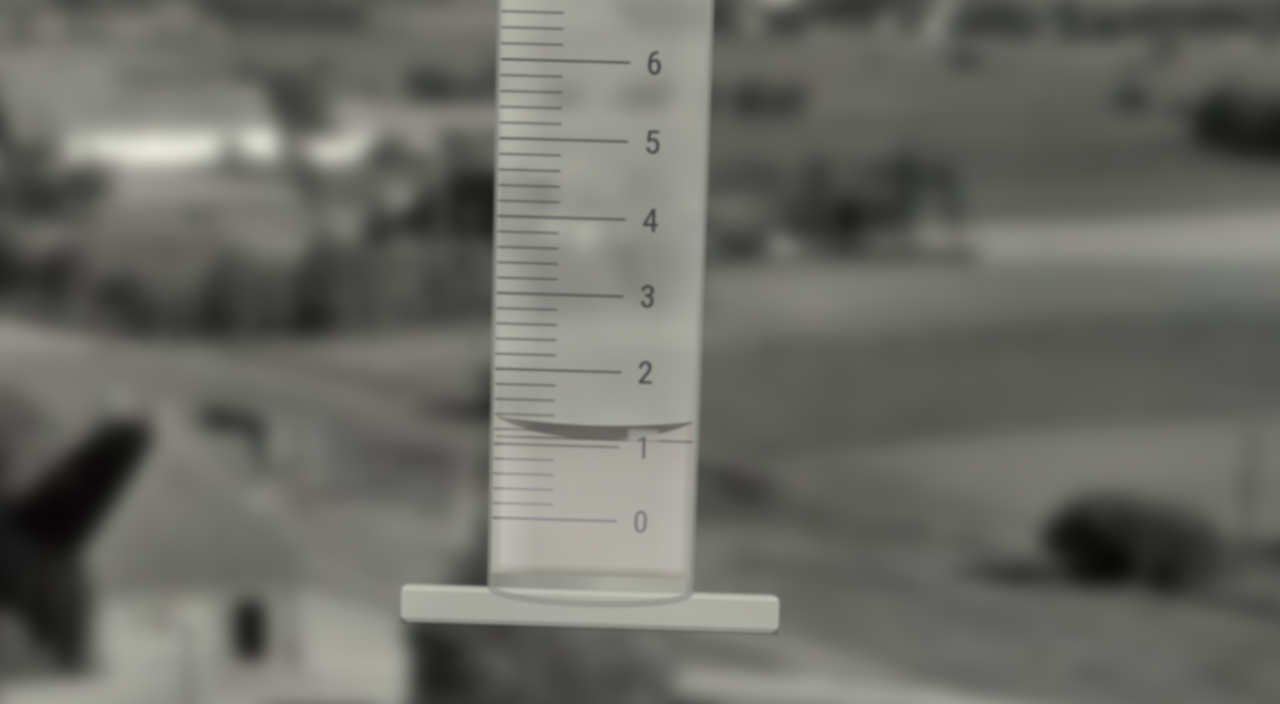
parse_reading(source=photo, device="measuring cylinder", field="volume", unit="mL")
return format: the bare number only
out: 1.1
